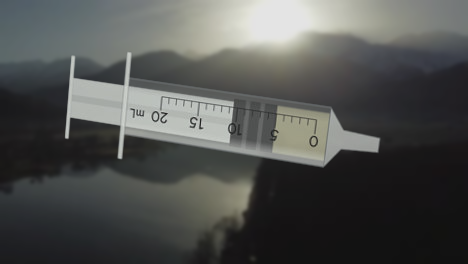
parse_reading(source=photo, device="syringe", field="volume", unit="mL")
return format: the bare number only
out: 5
